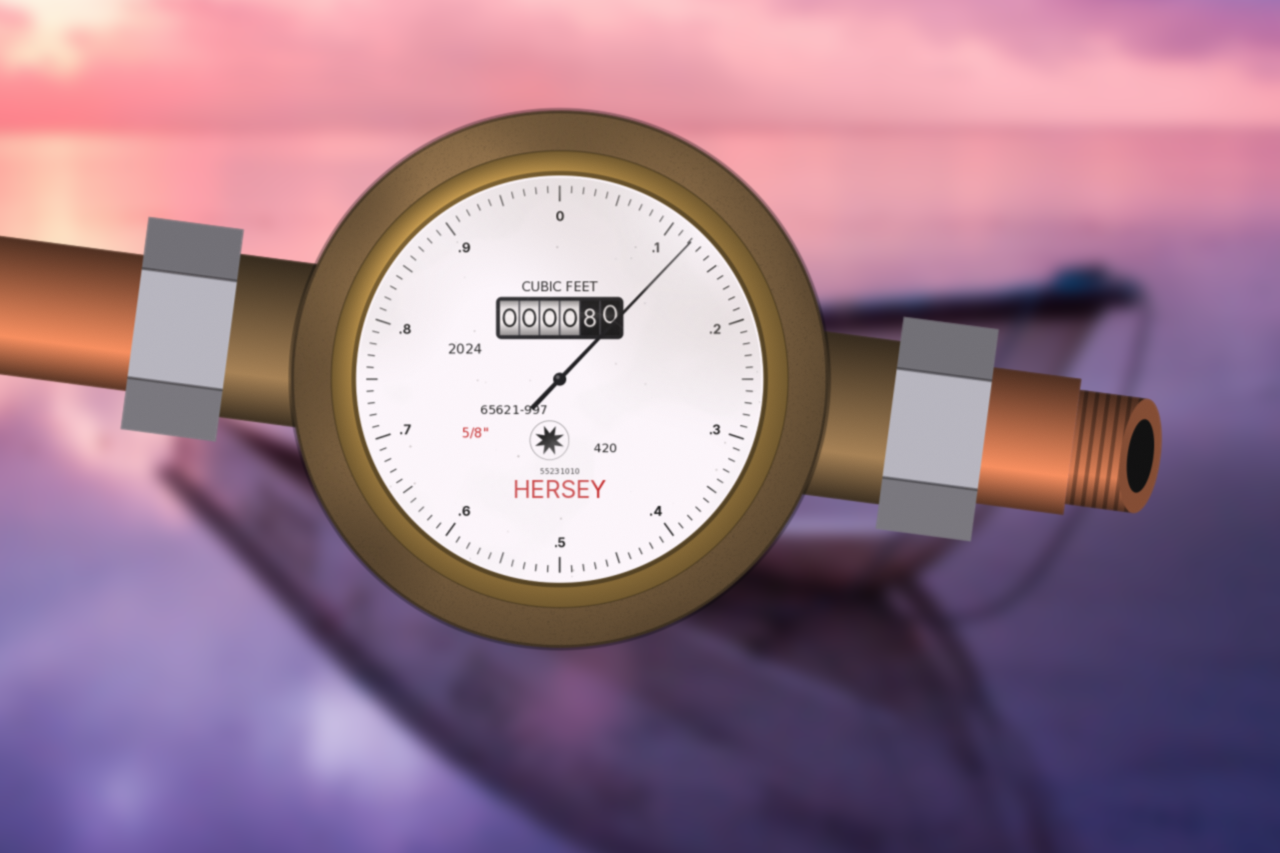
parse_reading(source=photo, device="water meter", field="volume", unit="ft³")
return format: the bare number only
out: 80.12
